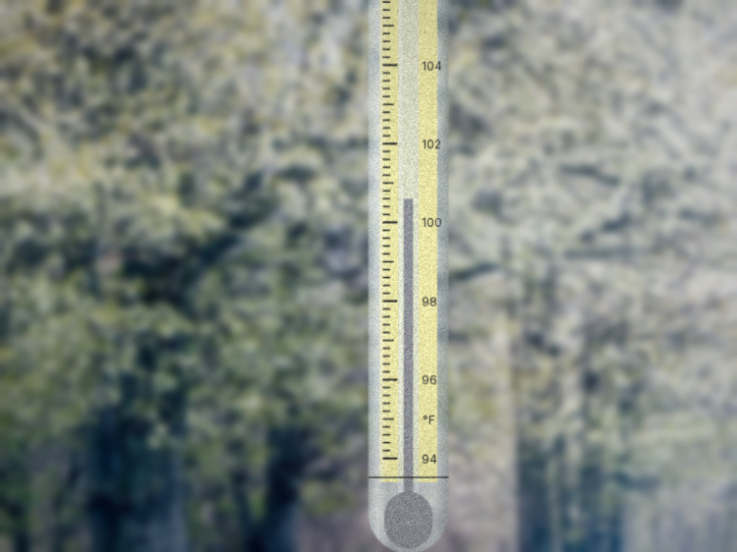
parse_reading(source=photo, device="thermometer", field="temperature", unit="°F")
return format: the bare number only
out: 100.6
